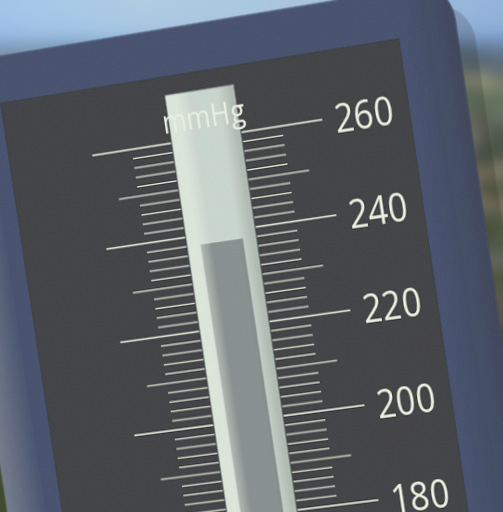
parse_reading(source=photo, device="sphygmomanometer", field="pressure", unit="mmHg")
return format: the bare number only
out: 238
